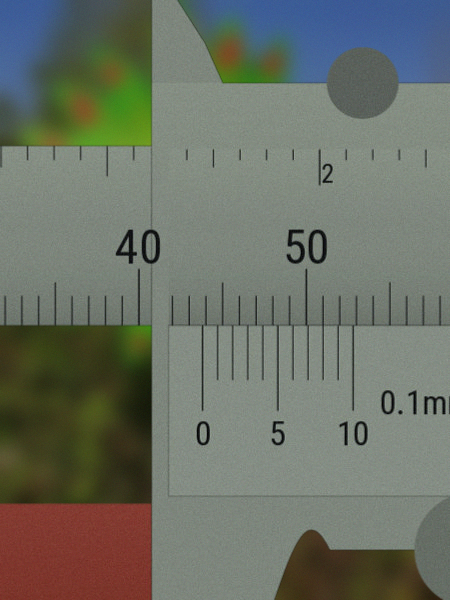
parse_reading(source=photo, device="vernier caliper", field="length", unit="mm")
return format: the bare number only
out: 43.8
